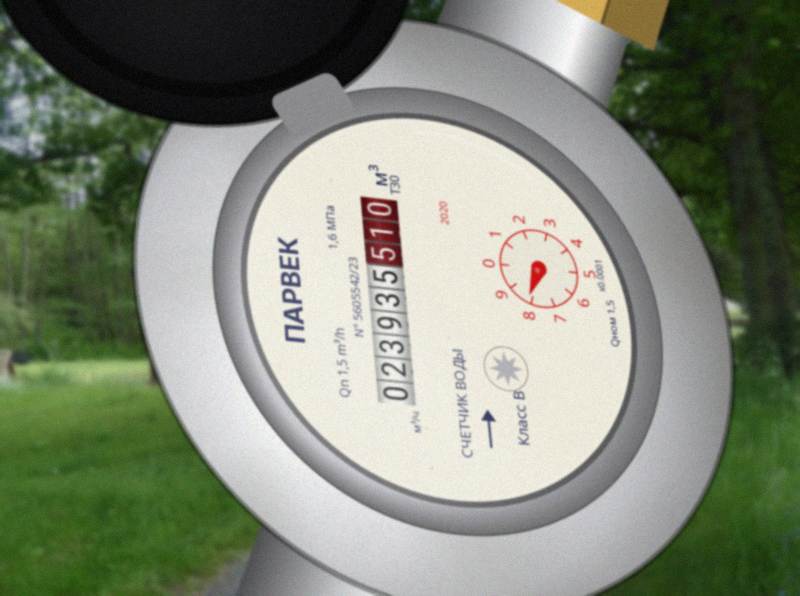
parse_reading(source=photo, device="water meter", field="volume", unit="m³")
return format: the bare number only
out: 23935.5108
